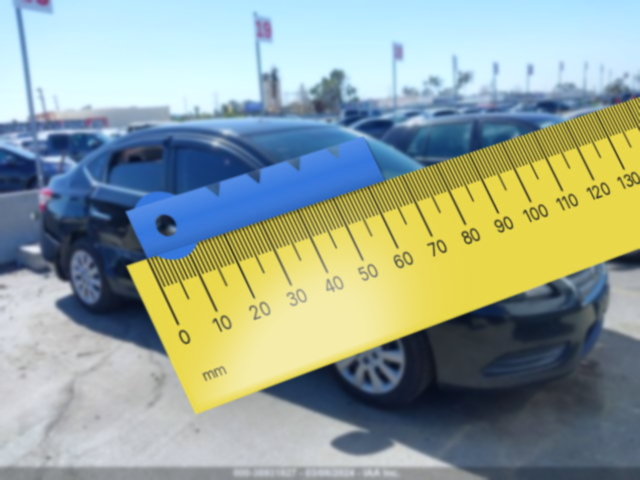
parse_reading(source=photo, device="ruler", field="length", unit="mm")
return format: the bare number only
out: 65
